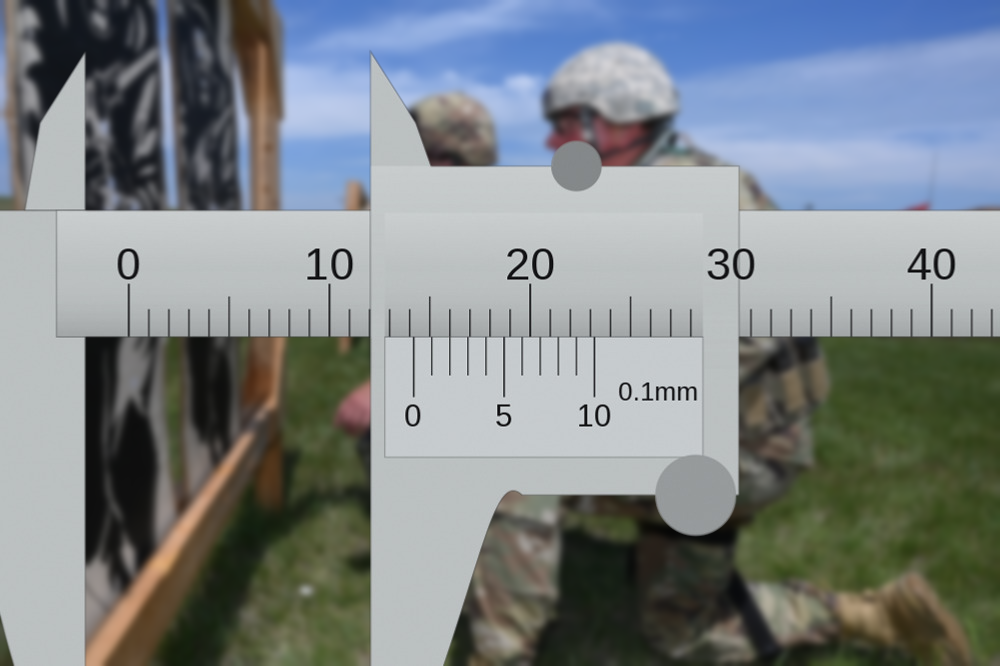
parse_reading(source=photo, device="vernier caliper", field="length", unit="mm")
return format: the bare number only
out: 14.2
